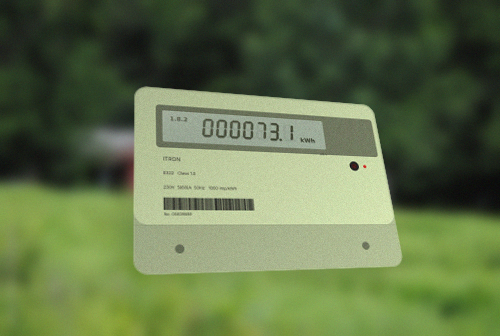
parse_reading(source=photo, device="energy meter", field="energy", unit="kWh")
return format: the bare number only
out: 73.1
